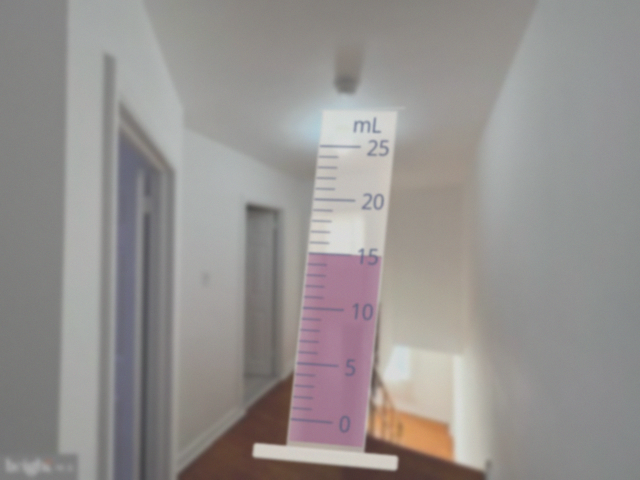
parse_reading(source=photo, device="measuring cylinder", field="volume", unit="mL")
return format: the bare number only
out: 15
